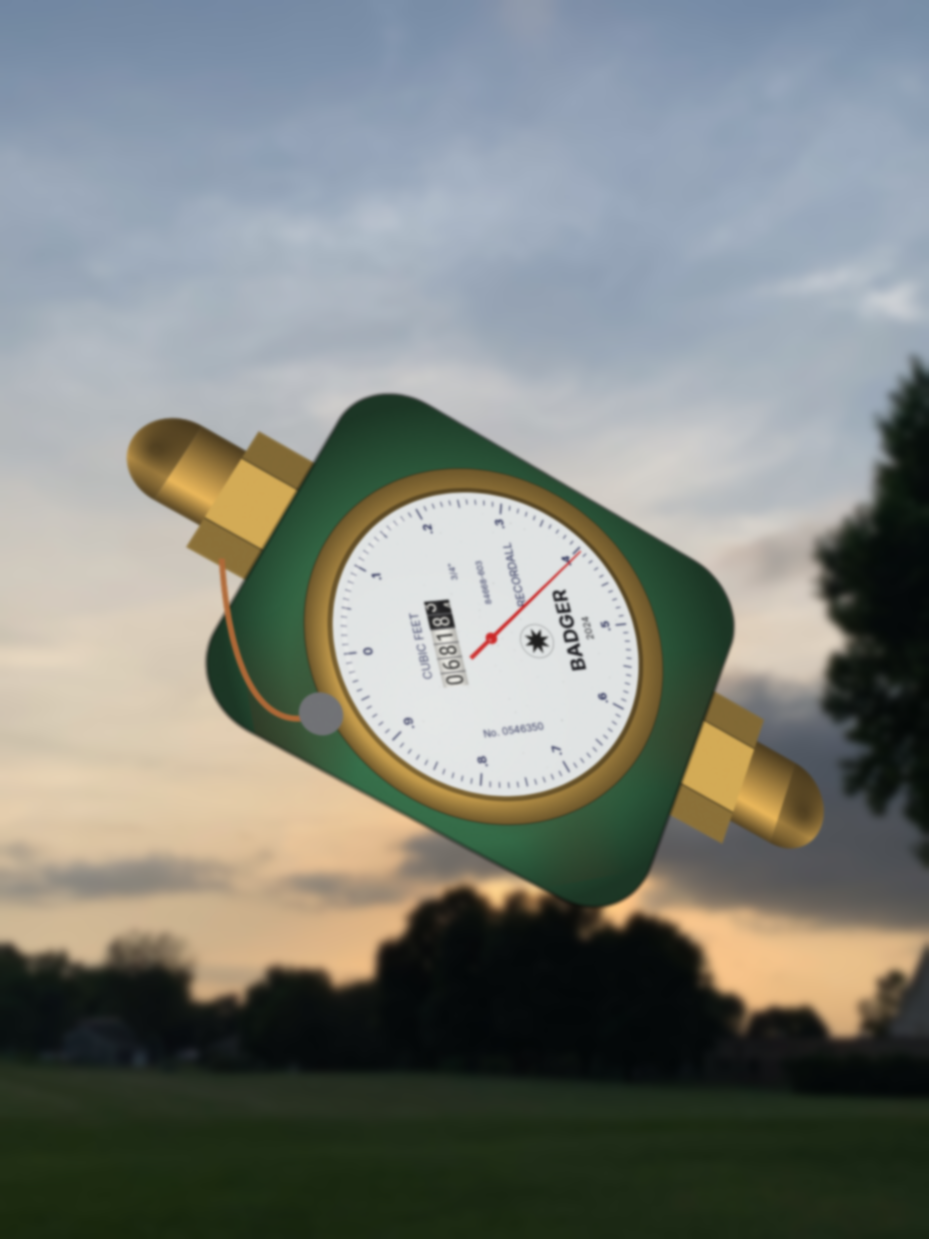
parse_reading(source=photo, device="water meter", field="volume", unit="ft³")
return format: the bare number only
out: 68183.40
